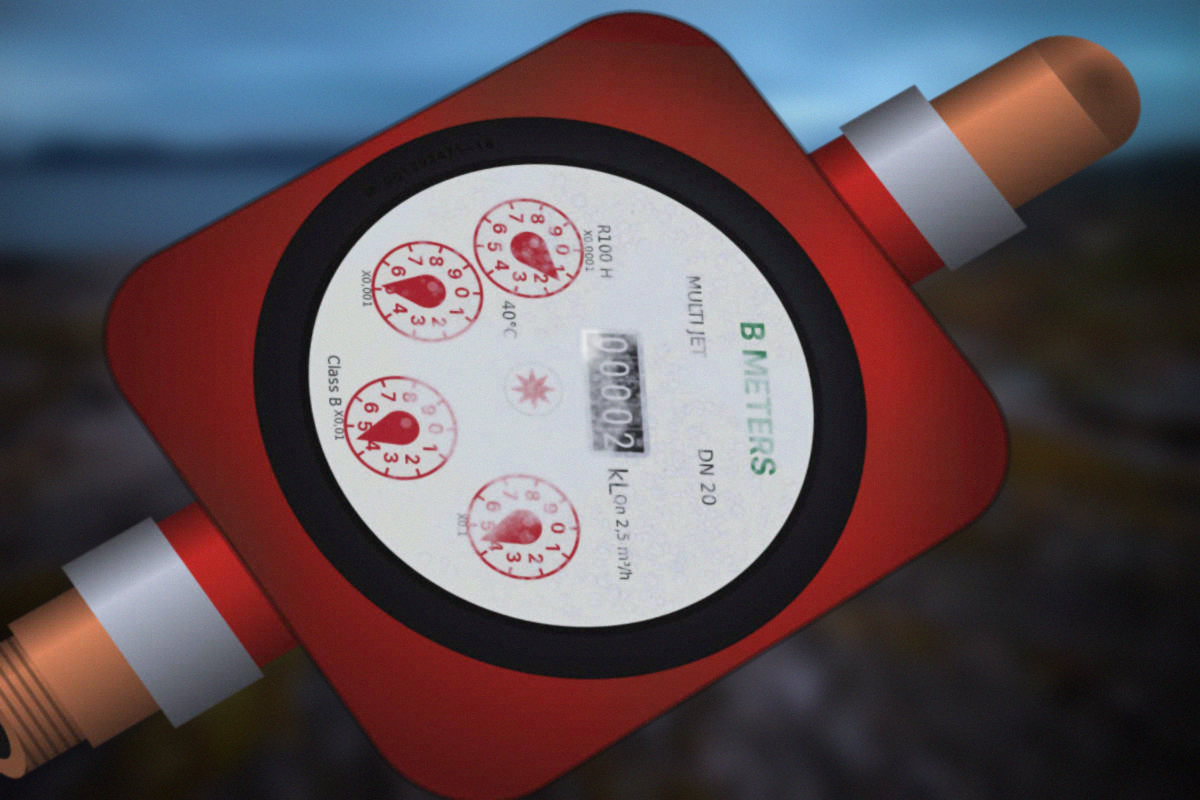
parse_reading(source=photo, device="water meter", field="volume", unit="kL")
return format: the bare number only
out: 2.4451
